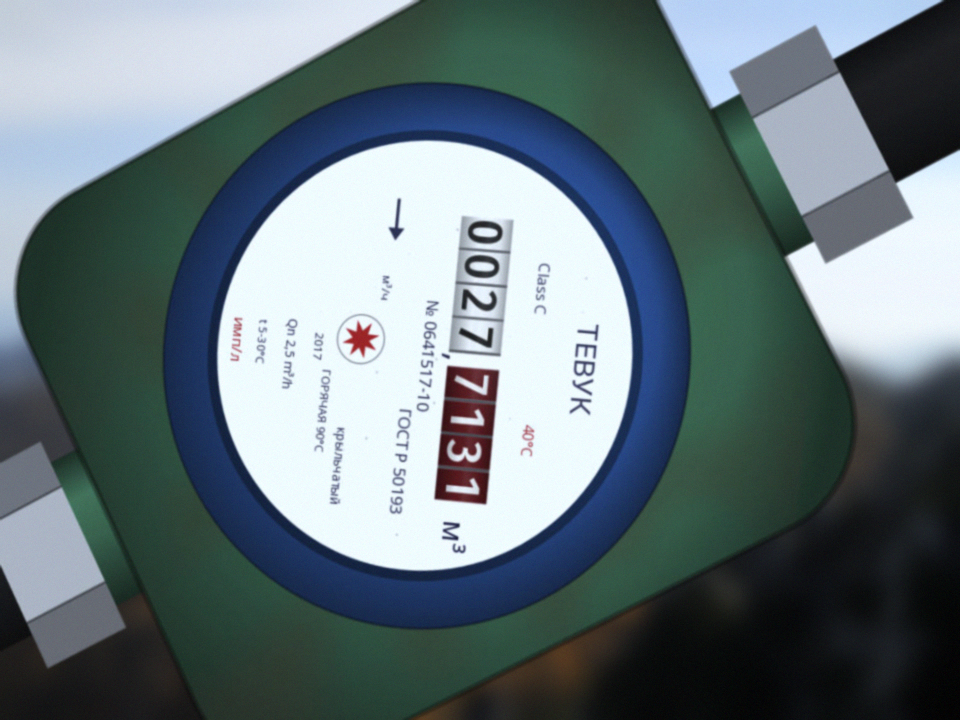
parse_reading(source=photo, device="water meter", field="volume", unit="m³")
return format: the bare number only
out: 27.7131
